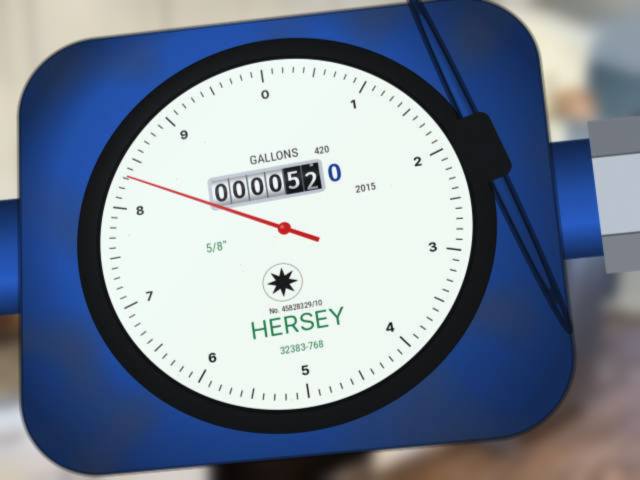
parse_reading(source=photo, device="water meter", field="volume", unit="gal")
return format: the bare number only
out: 518.3
